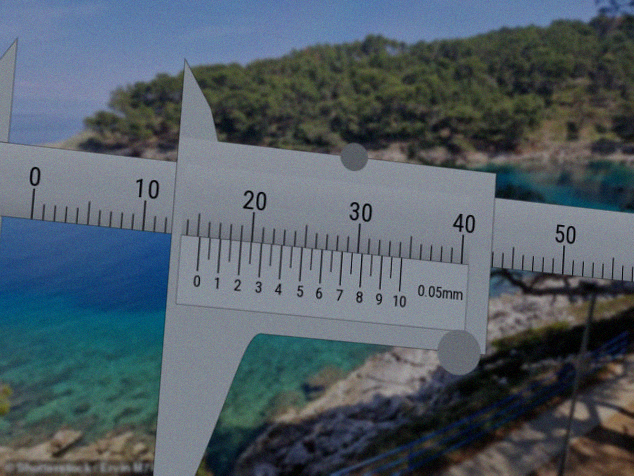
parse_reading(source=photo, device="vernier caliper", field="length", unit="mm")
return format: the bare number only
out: 15.2
